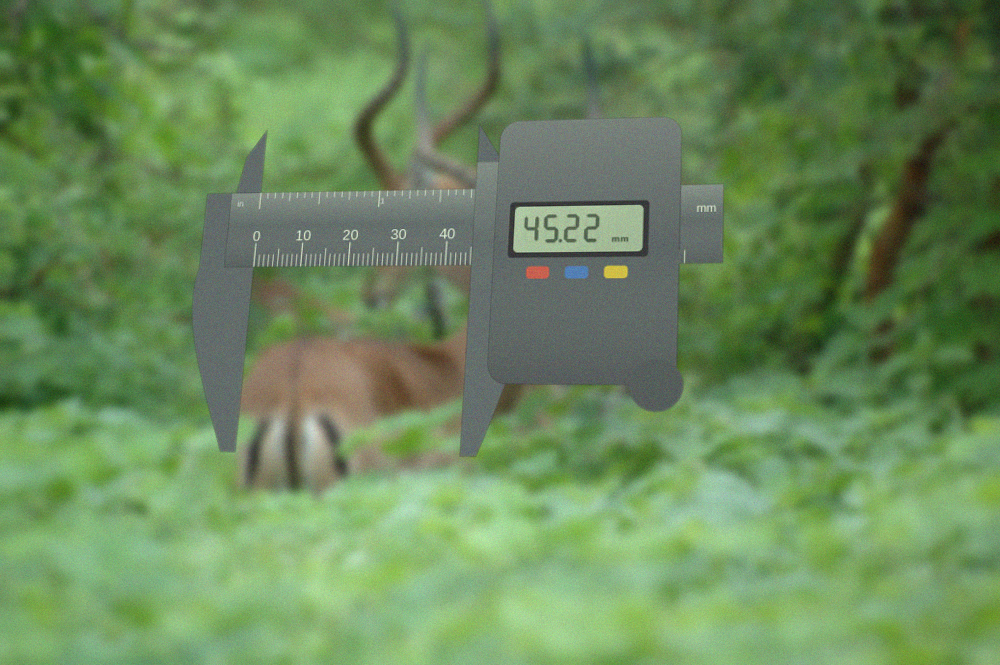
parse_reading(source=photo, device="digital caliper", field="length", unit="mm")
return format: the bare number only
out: 45.22
